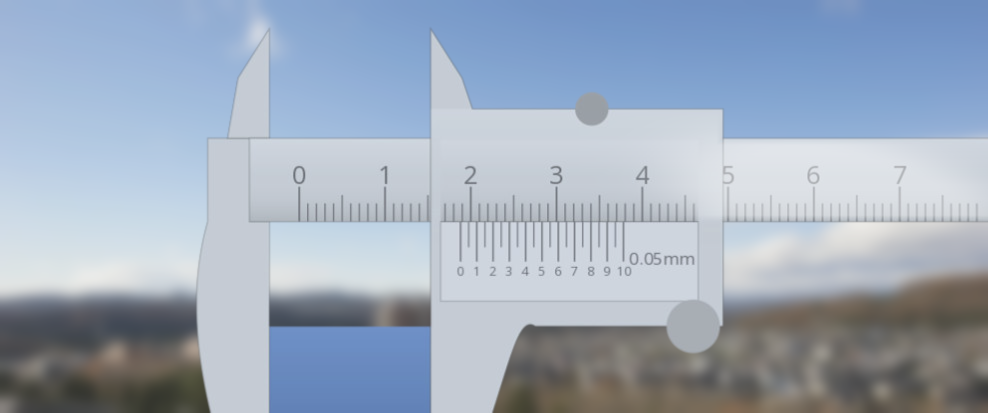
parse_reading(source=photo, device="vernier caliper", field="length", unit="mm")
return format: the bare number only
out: 18.8
